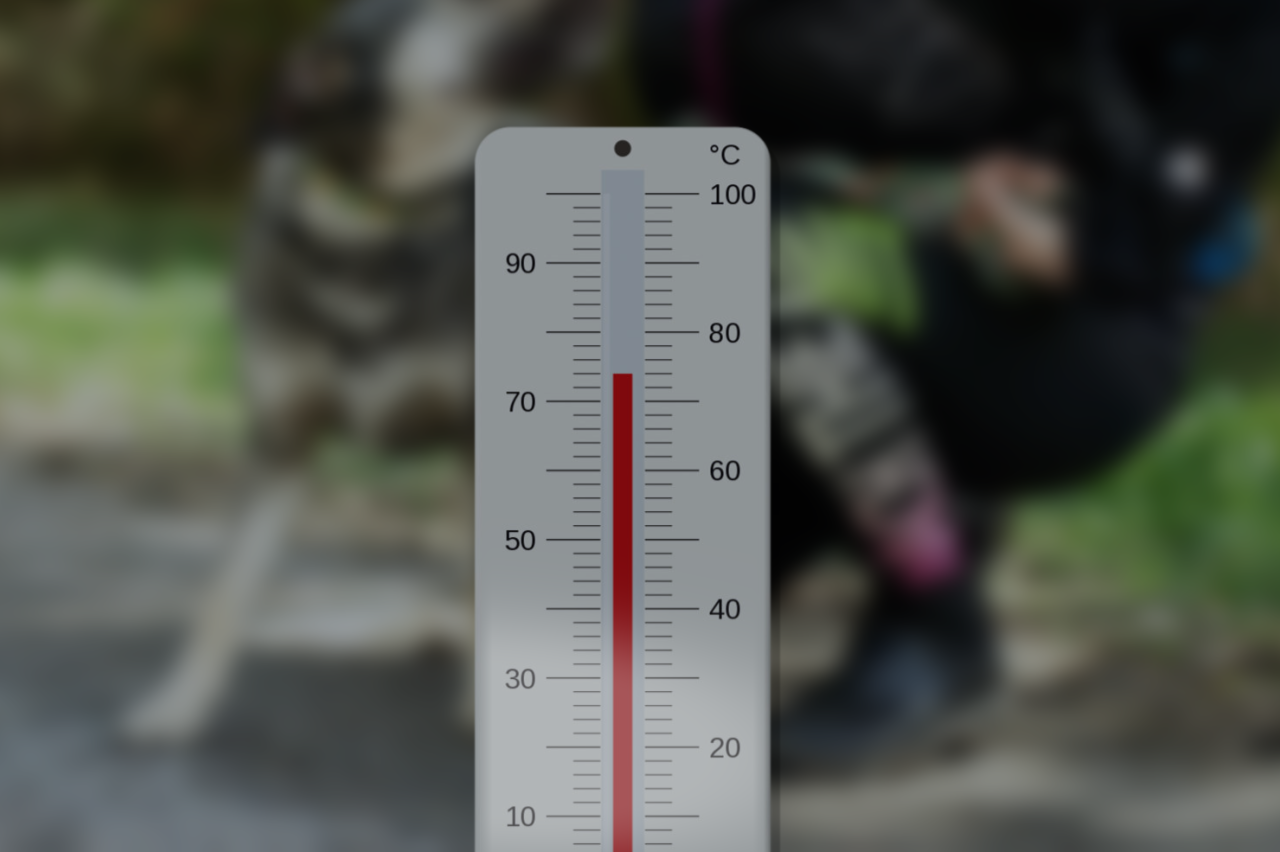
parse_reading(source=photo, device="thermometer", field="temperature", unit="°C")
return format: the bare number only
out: 74
